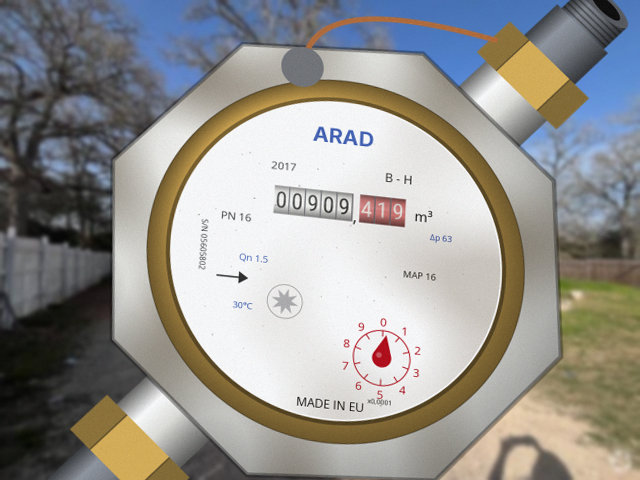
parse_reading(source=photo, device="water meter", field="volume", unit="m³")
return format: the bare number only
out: 909.4190
